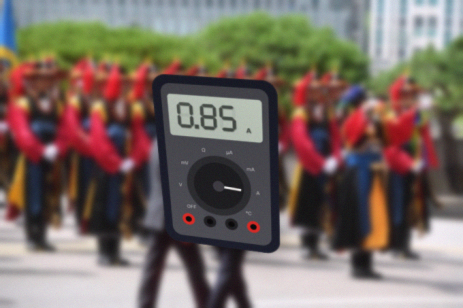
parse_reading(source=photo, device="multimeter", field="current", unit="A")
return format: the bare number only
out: 0.85
